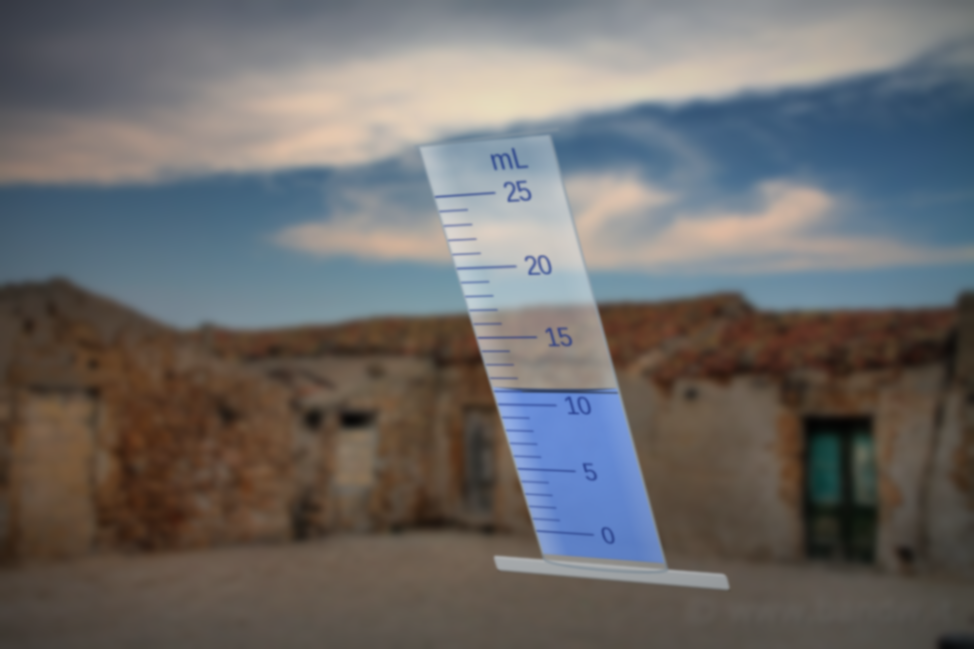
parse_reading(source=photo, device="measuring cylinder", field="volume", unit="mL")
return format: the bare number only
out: 11
